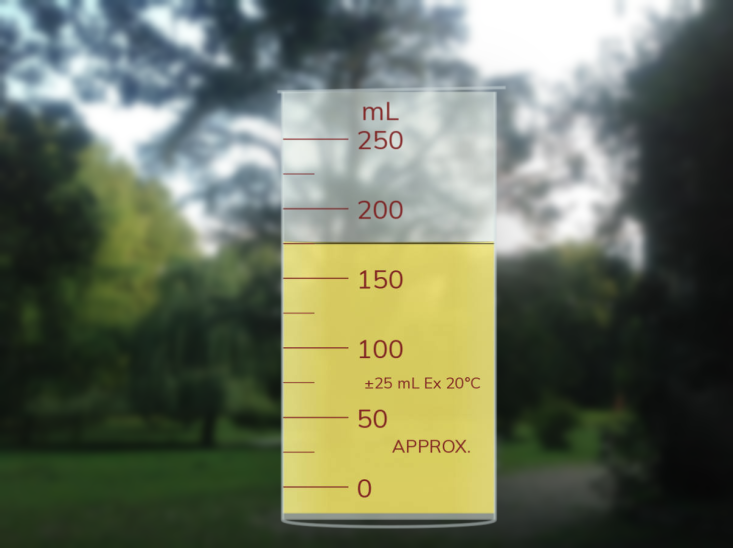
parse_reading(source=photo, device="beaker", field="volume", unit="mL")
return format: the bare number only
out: 175
